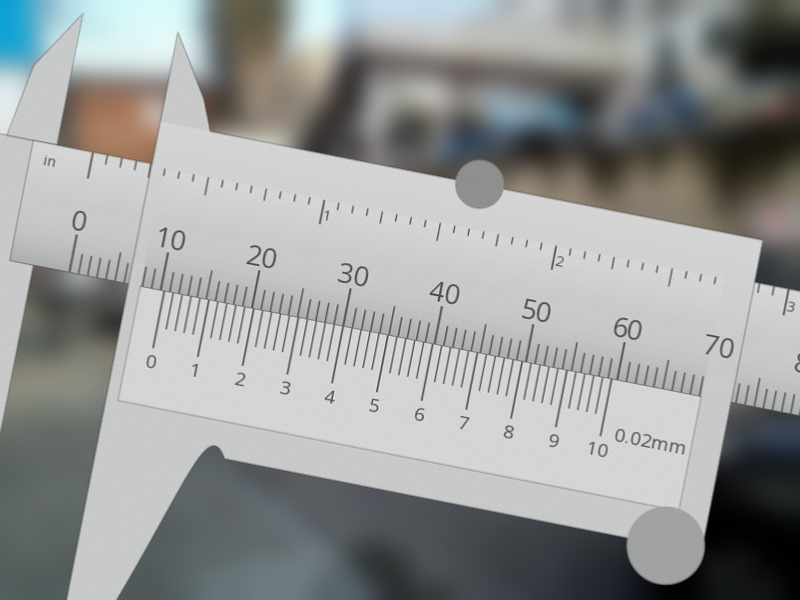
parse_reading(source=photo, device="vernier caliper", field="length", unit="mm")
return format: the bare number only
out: 10.4
